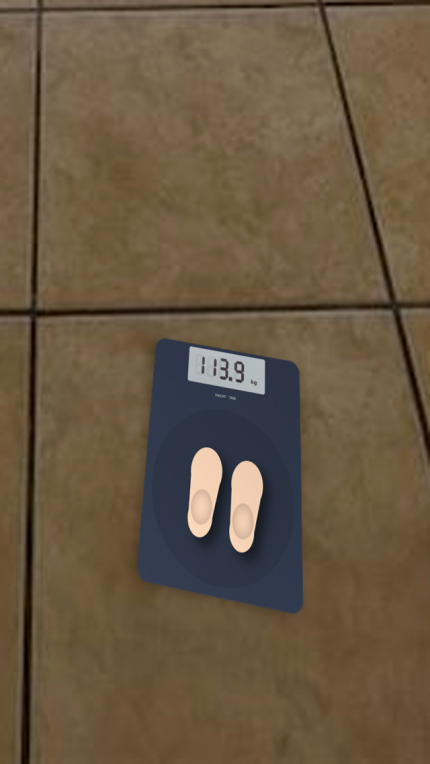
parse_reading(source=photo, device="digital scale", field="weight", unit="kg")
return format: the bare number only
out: 113.9
